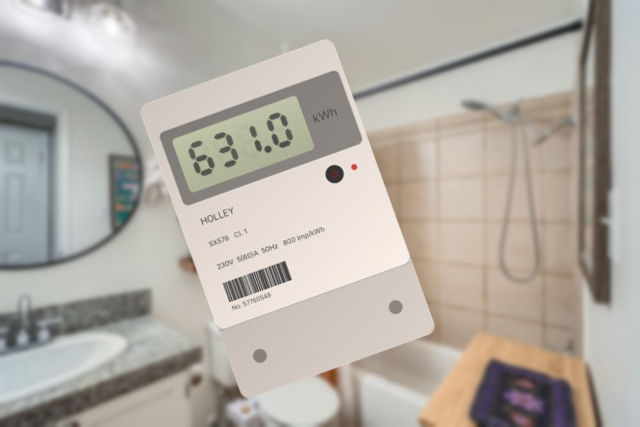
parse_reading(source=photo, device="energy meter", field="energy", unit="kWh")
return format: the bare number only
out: 631.0
